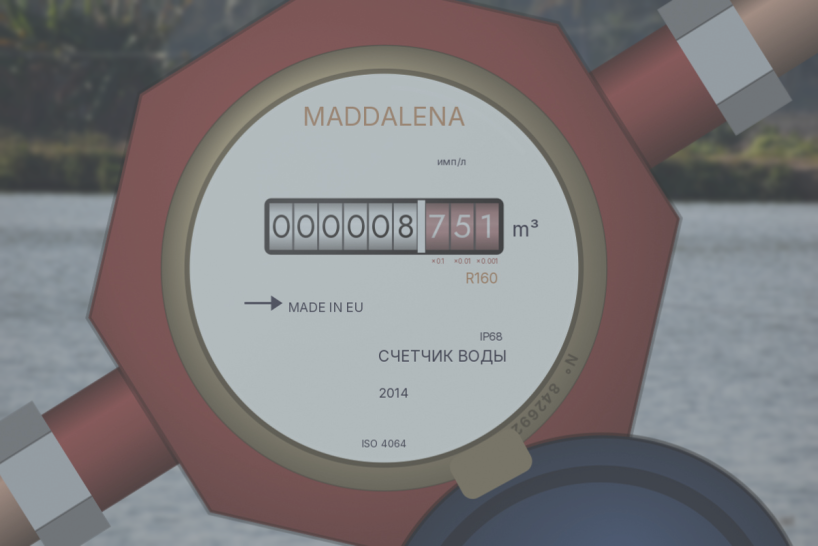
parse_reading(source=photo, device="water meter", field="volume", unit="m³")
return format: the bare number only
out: 8.751
